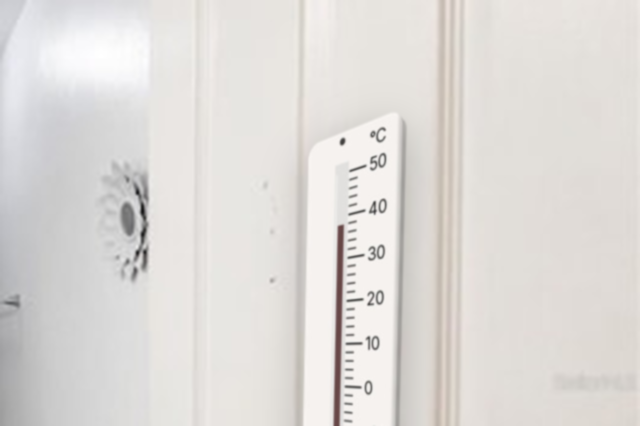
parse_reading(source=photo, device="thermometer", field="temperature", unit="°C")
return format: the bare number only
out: 38
